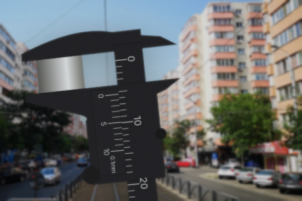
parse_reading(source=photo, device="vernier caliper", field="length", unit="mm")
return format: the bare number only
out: 5.4
